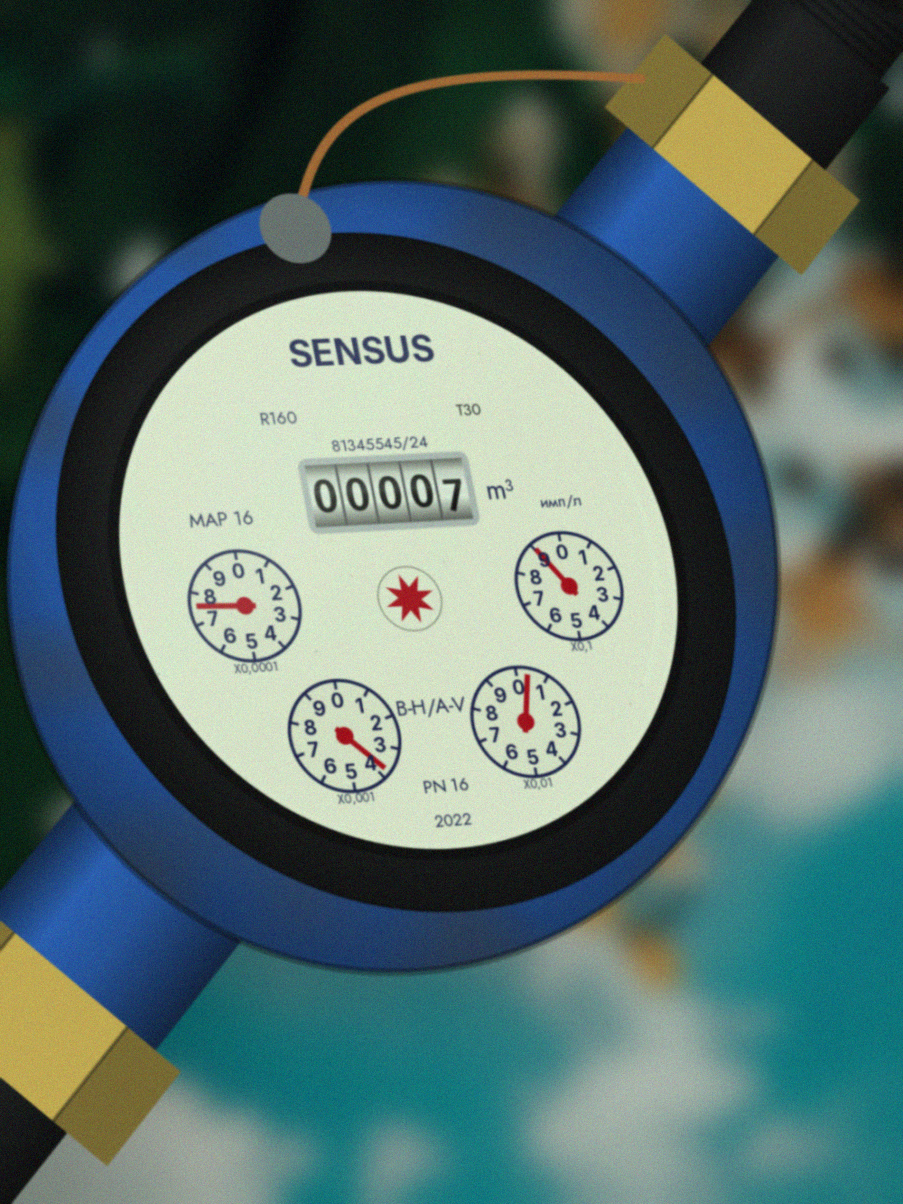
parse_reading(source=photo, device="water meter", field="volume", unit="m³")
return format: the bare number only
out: 6.9037
